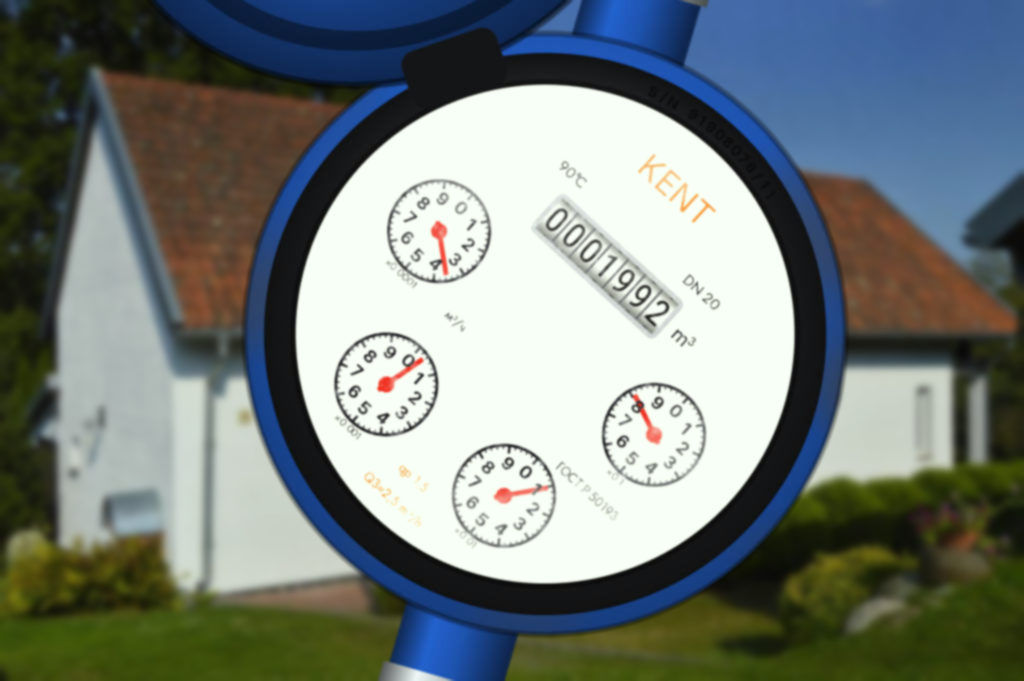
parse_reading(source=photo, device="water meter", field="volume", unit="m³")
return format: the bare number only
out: 1992.8103
